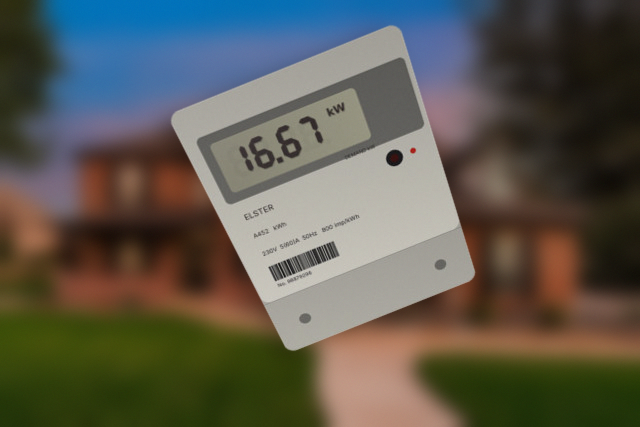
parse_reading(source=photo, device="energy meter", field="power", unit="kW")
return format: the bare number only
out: 16.67
